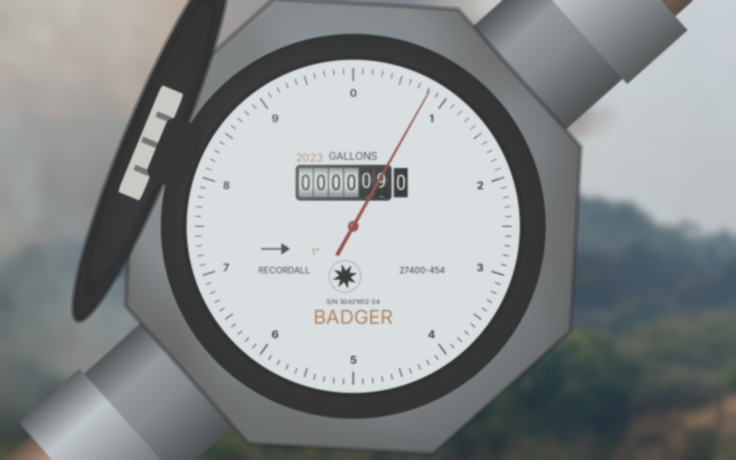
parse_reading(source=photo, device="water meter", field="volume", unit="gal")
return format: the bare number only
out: 90.8
